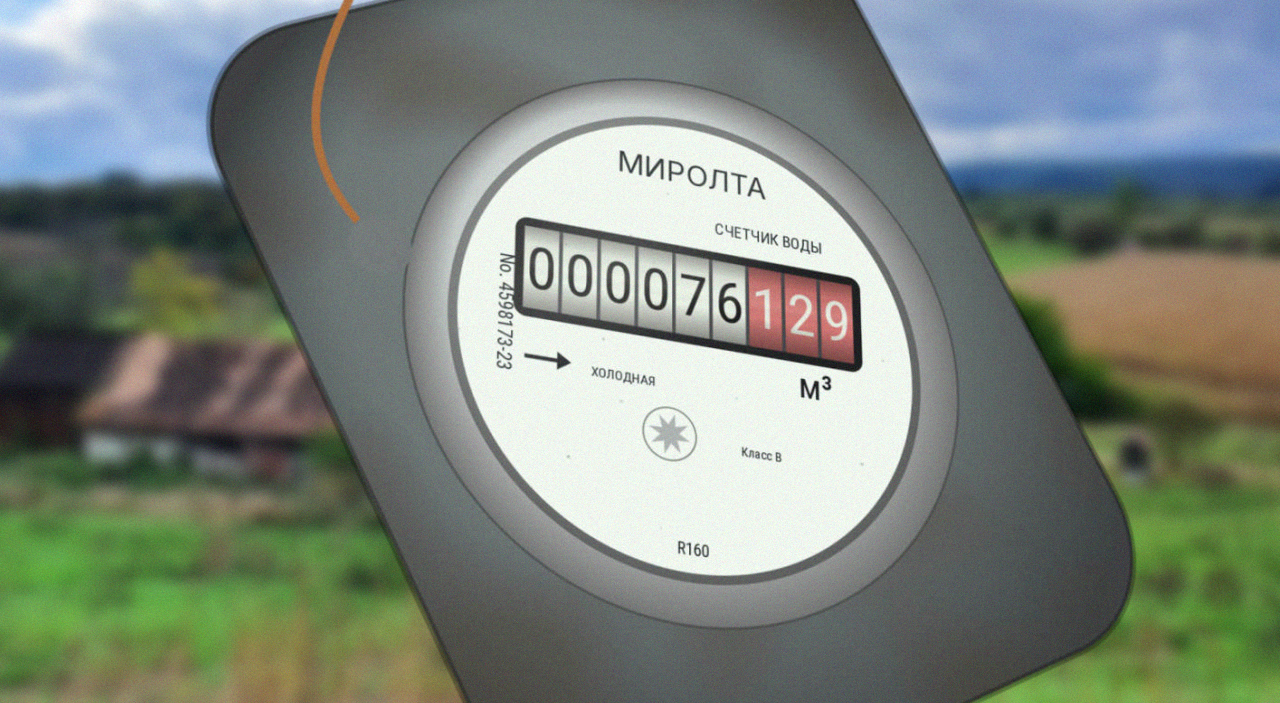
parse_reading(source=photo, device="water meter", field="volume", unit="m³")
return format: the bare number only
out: 76.129
